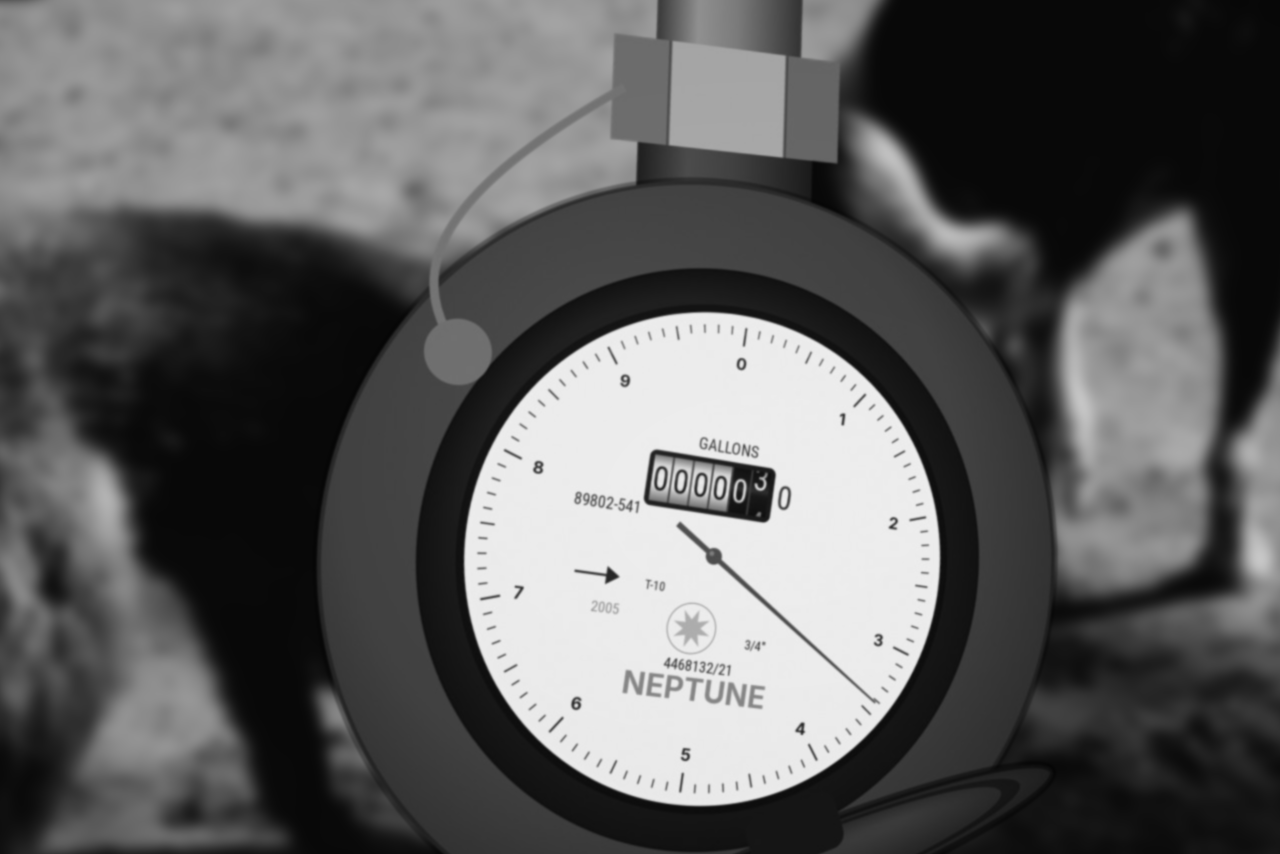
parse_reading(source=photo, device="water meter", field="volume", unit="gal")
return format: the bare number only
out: 33.4
